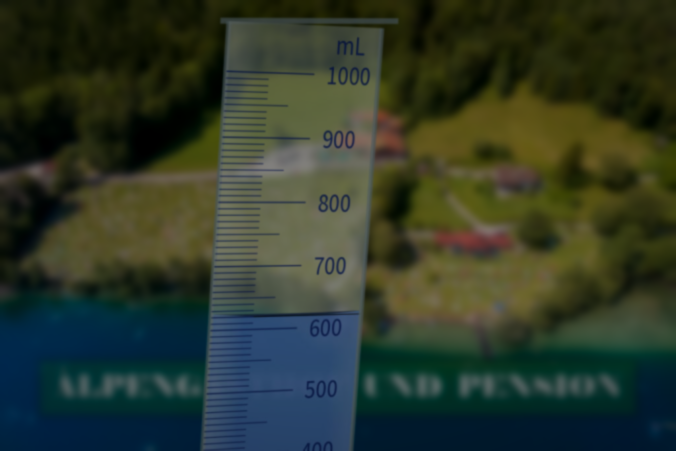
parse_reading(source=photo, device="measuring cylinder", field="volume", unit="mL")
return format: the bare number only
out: 620
